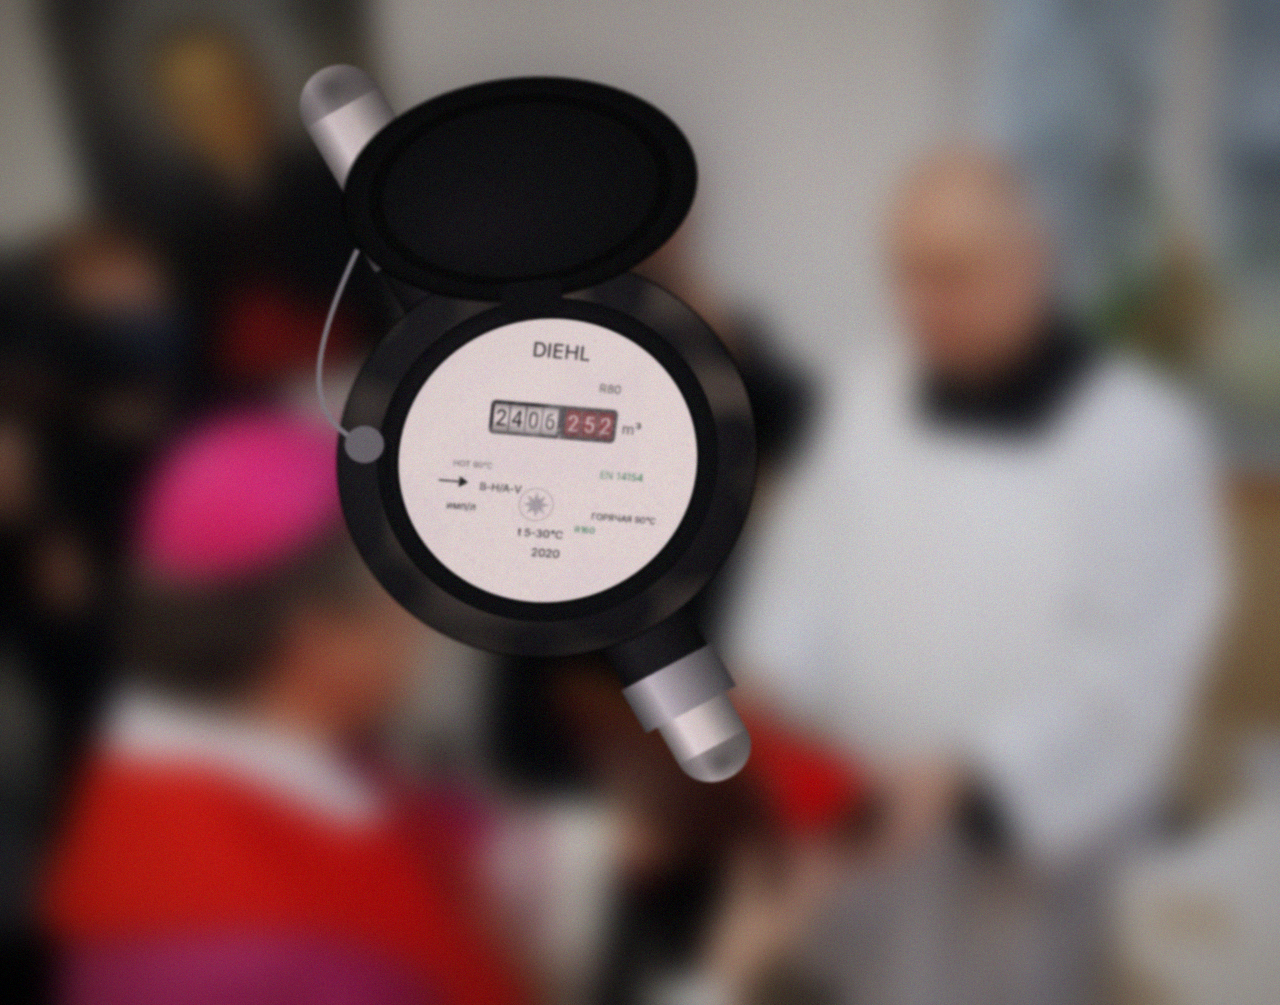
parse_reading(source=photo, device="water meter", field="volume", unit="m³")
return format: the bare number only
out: 2406.252
